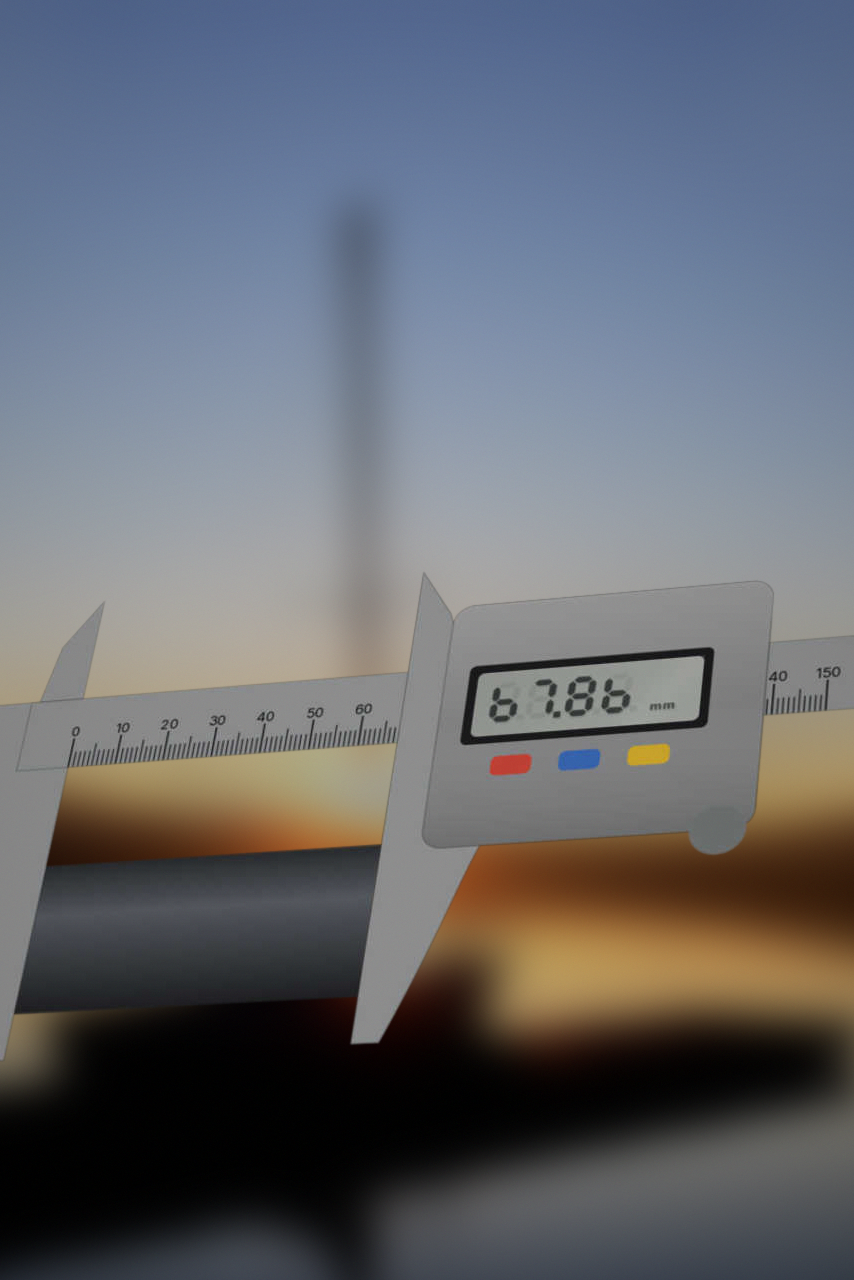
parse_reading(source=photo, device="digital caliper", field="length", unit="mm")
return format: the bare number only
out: 67.86
